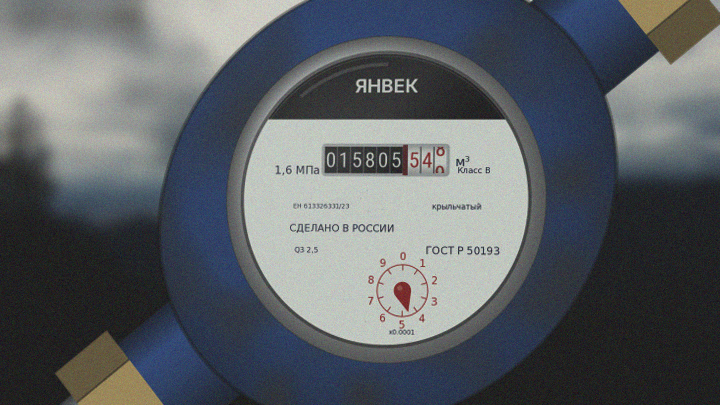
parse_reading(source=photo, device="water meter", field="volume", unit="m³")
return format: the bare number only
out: 15805.5484
